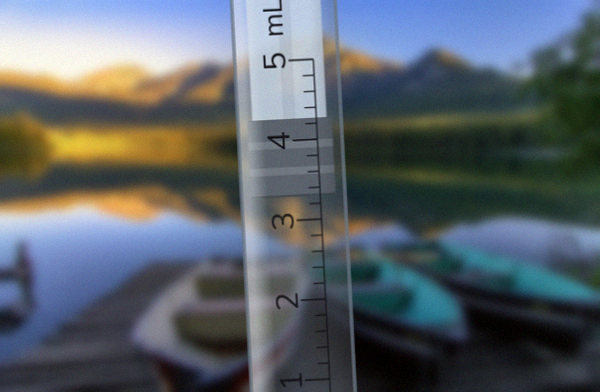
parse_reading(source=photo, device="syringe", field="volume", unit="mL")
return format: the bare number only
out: 3.3
